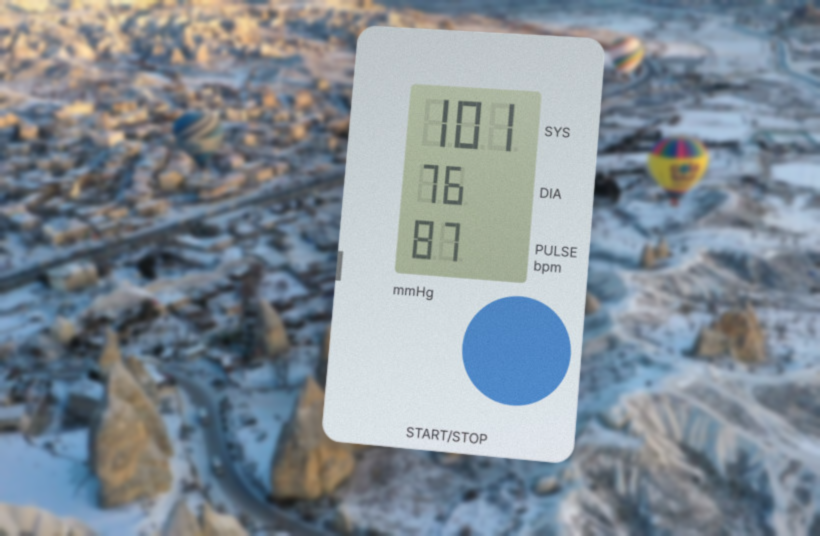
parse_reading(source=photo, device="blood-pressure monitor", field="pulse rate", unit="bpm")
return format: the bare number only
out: 87
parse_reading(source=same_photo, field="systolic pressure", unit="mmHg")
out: 101
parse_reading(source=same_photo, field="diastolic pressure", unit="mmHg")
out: 76
